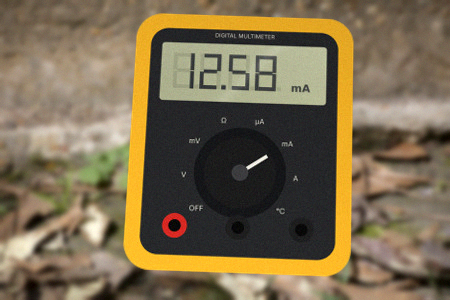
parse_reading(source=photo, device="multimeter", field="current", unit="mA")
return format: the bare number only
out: 12.58
